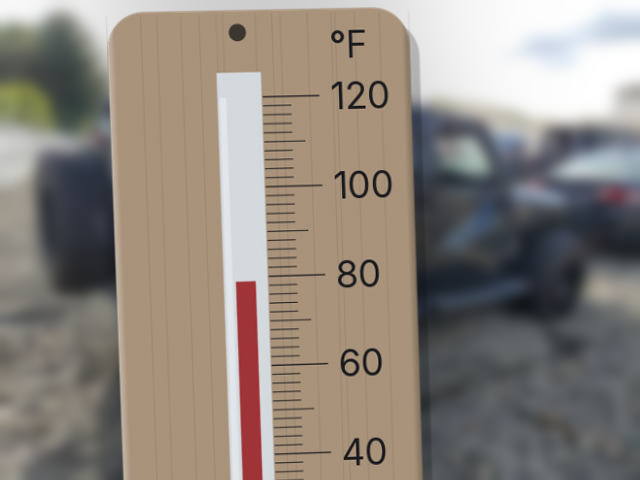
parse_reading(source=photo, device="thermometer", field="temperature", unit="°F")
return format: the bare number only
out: 79
